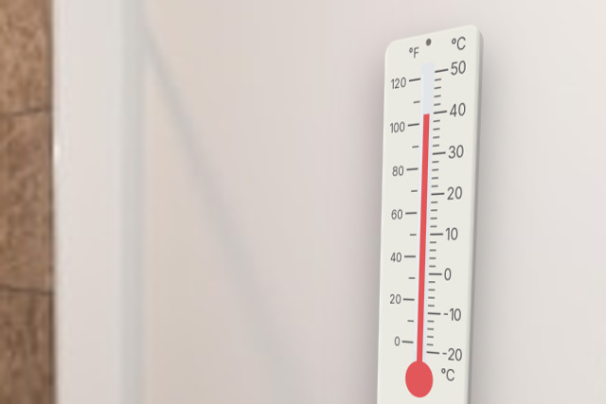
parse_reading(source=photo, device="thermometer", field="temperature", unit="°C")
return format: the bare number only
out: 40
